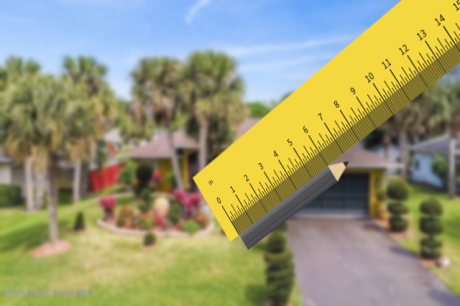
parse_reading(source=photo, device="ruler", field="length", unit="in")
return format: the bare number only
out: 7
